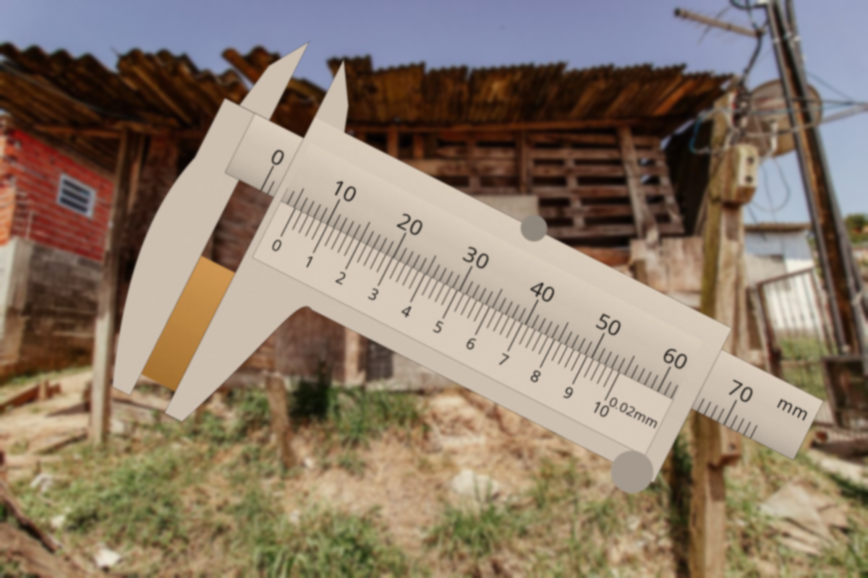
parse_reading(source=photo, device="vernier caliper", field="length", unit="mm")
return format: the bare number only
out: 5.2
